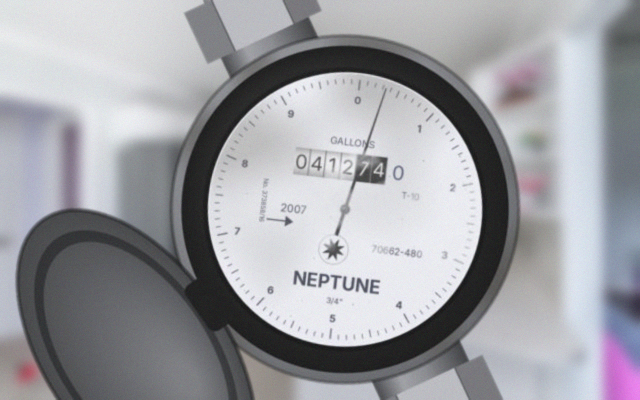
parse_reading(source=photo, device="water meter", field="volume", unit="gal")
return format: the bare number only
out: 412740.3
